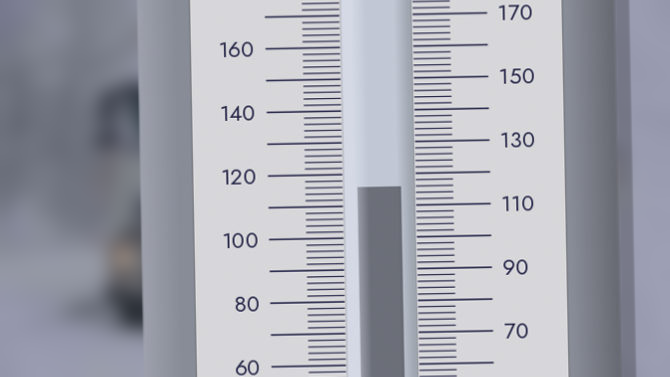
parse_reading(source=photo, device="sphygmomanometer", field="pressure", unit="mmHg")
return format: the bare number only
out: 116
